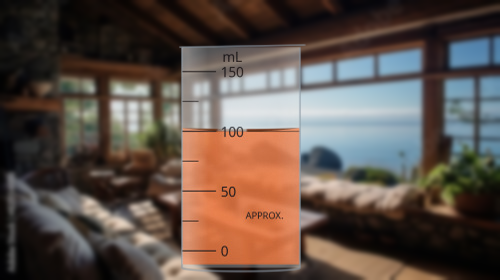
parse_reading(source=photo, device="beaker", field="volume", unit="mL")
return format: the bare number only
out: 100
